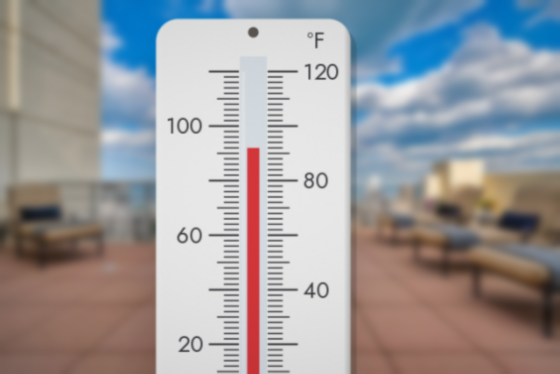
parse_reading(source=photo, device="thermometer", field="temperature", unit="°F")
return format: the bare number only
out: 92
